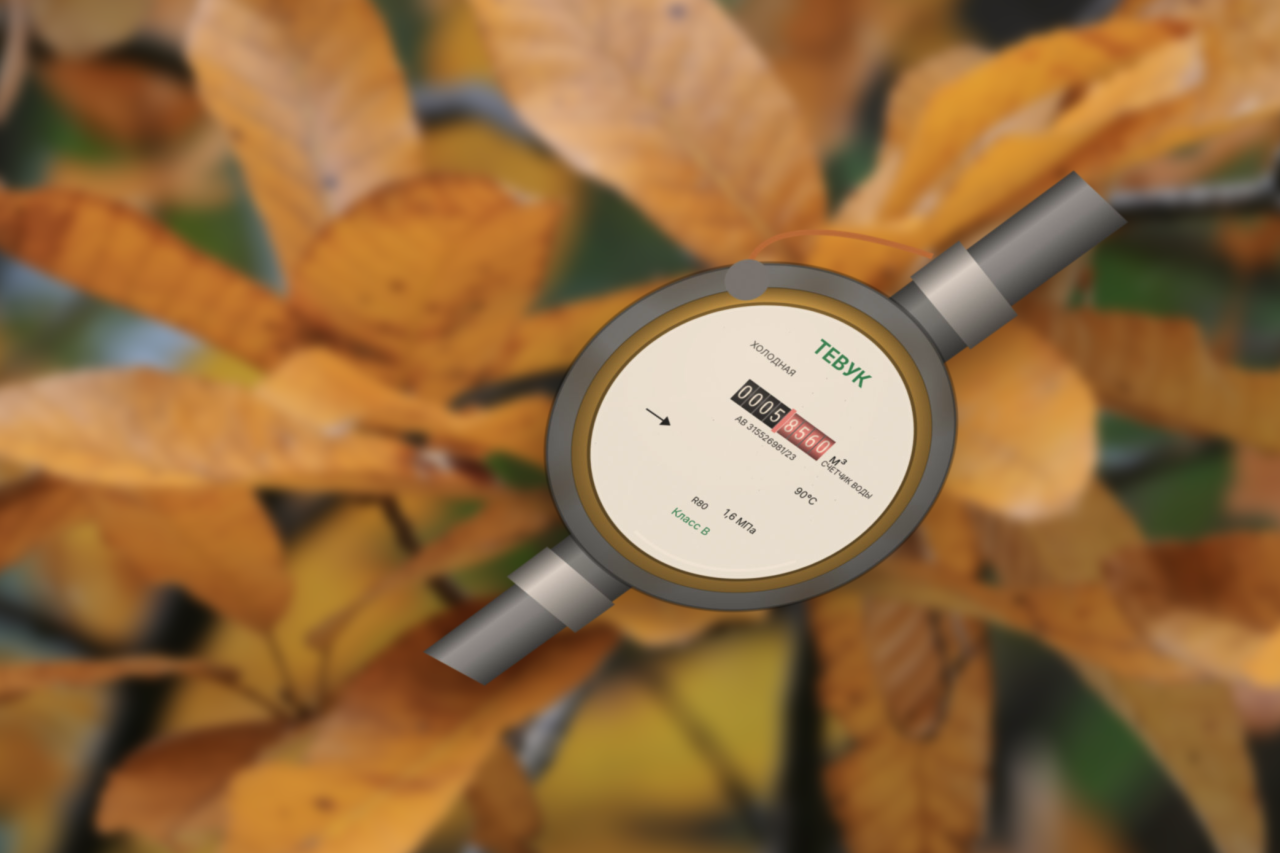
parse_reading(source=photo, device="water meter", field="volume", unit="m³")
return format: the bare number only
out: 5.8560
